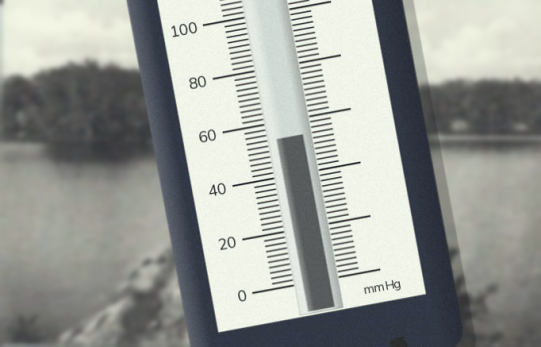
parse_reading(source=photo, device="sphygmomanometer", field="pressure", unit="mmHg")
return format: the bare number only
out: 54
